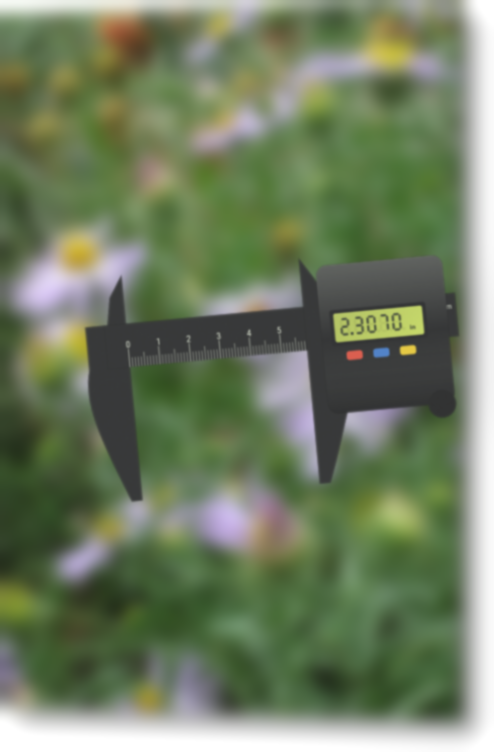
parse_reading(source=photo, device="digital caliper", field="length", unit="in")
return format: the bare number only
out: 2.3070
